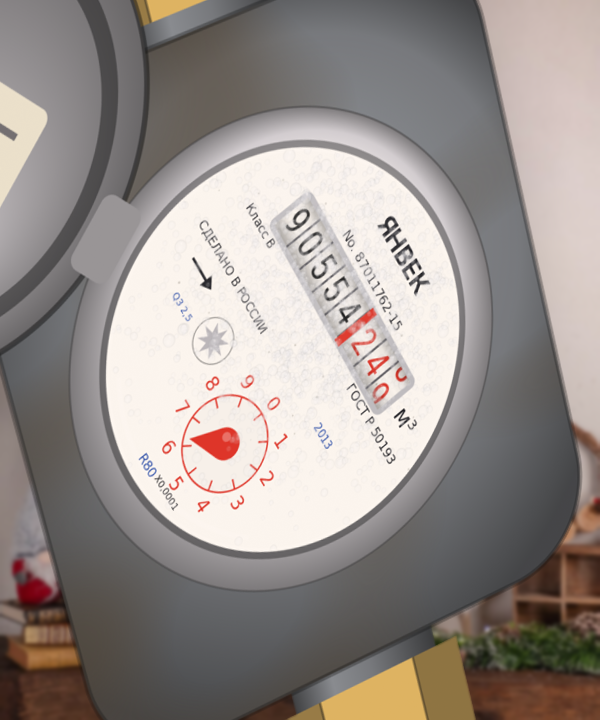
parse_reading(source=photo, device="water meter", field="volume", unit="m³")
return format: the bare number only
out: 90554.2486
